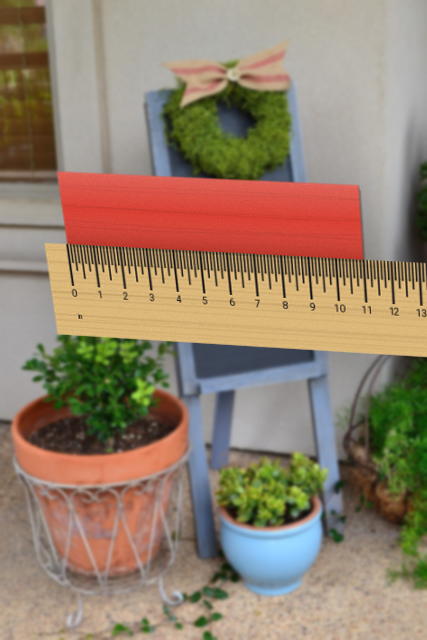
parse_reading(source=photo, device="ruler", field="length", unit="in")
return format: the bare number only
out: 11
